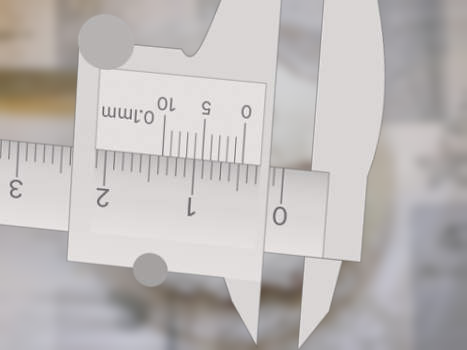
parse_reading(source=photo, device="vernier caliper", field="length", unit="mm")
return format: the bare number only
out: 4.6
